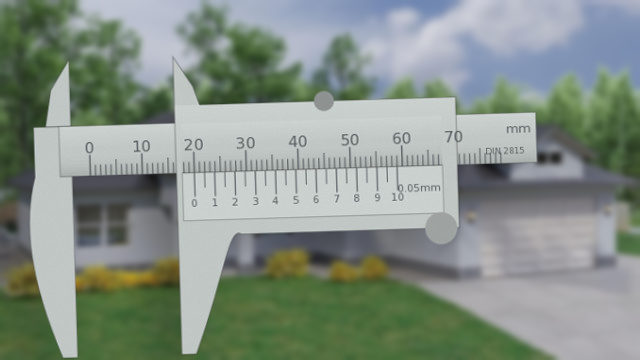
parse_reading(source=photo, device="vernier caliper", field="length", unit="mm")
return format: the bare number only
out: 20.0
